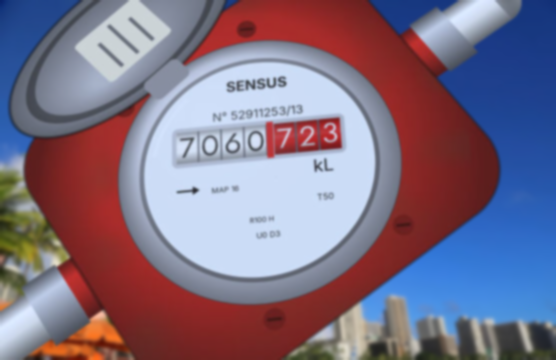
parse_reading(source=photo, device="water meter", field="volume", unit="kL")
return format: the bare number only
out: 7060.723
